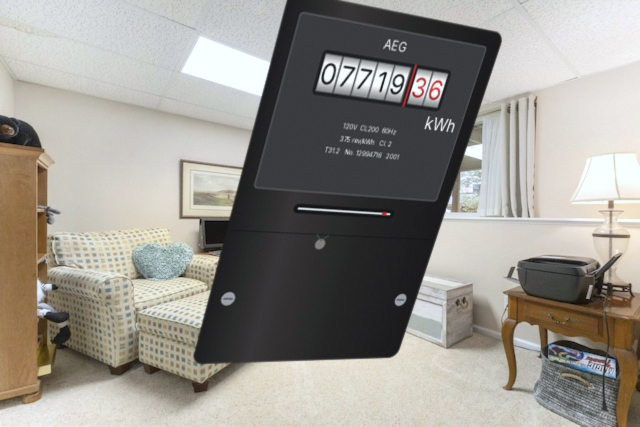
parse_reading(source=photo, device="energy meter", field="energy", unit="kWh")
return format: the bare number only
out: 7719.36
